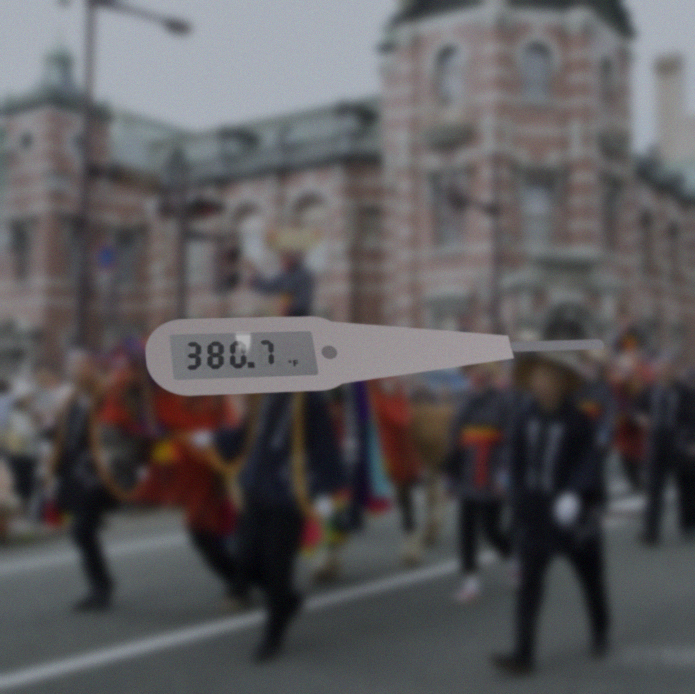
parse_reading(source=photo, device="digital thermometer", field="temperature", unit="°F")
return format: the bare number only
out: 380.7
